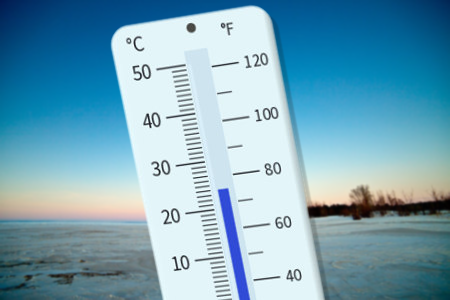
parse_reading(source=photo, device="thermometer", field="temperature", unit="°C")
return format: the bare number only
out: 24
